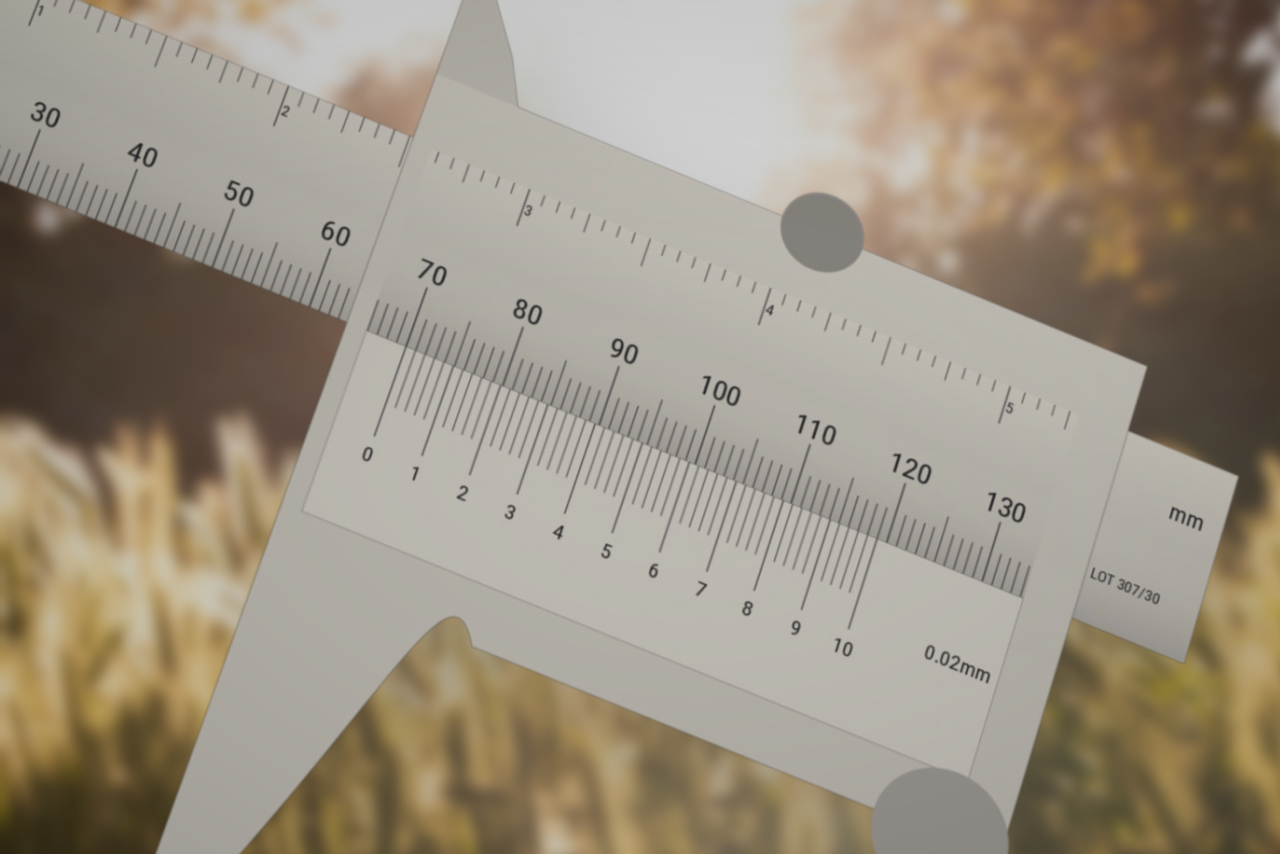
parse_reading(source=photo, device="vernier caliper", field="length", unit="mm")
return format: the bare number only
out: 70.0
